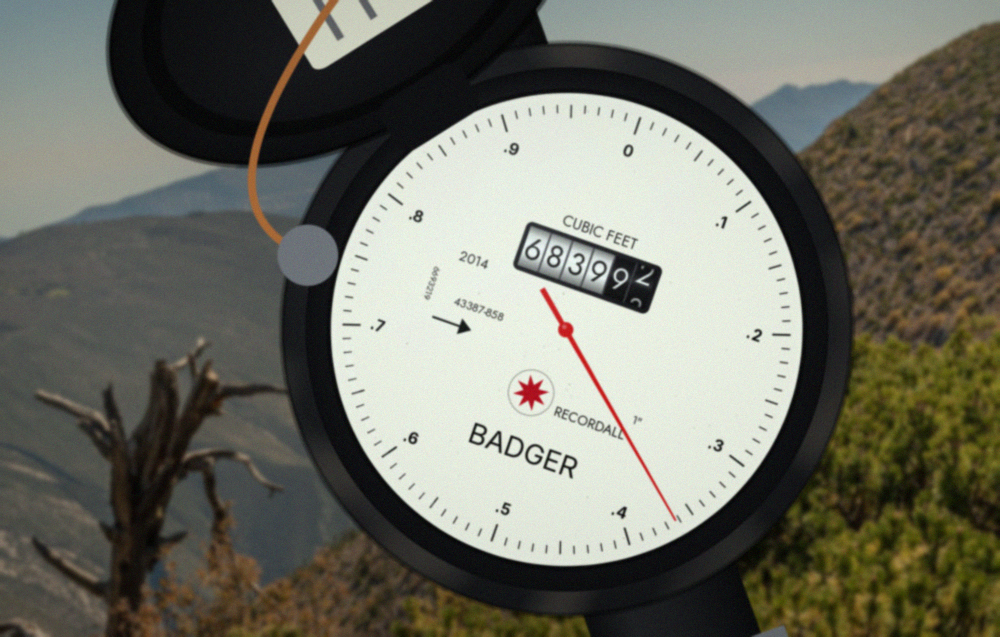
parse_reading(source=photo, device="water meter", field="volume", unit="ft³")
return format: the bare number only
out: 683992.36
